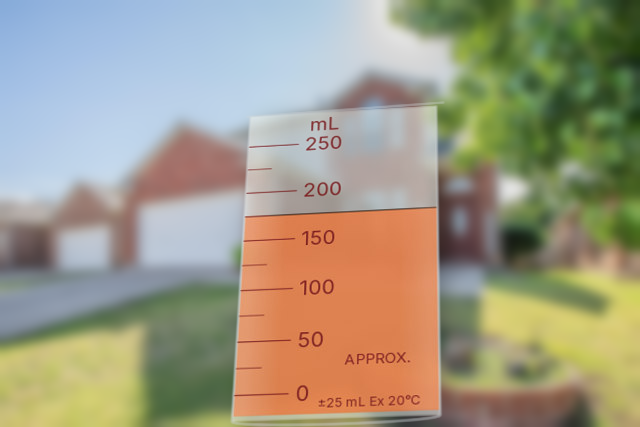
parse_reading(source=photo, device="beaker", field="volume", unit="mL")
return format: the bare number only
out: 175
